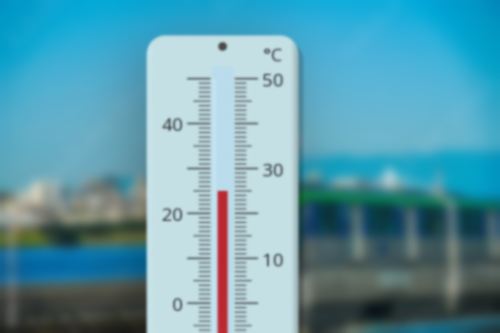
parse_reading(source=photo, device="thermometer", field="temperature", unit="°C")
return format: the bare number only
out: 25
